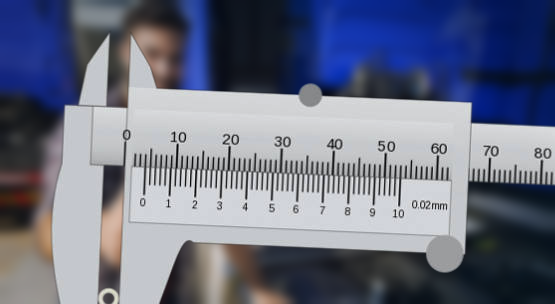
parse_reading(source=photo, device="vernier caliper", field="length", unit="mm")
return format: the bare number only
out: 4.0
